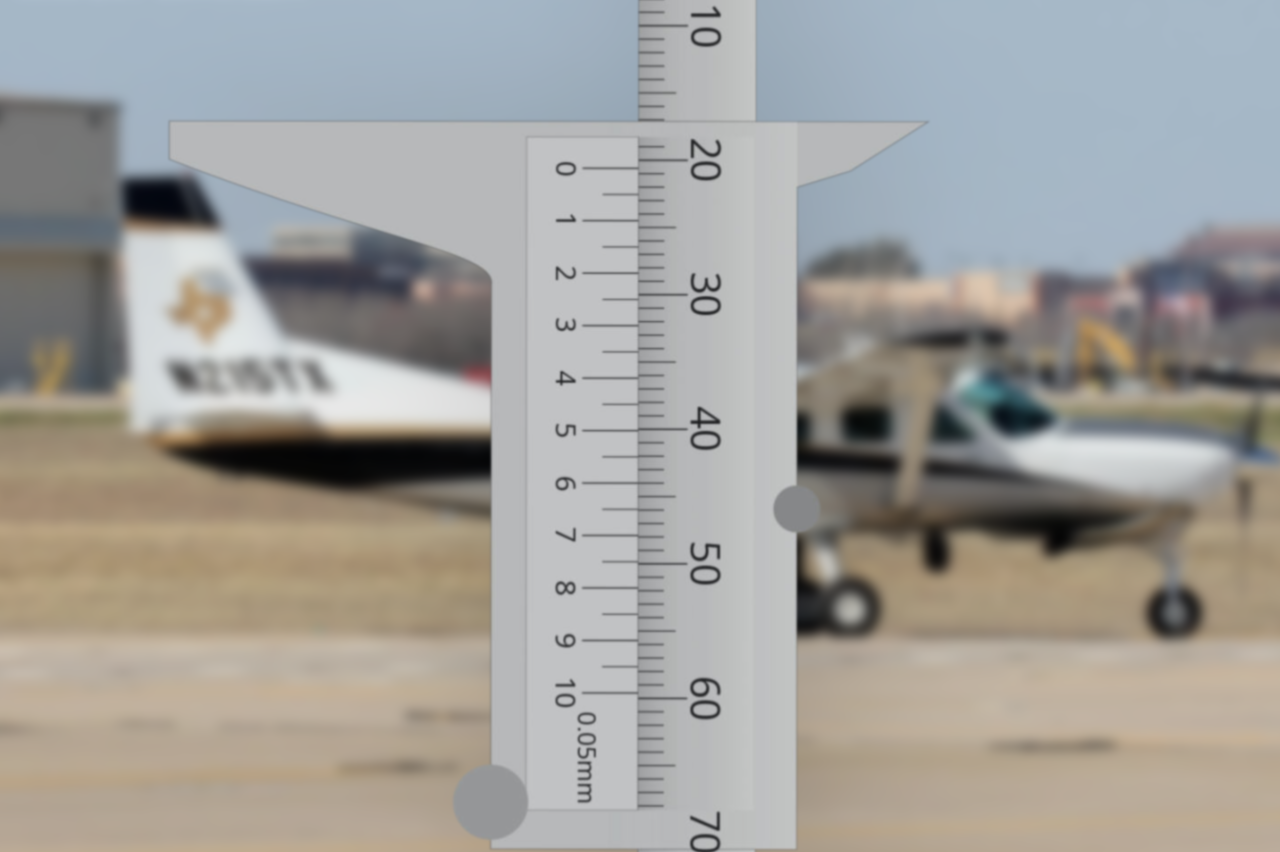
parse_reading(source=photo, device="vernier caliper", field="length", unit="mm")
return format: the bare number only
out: 20.6
